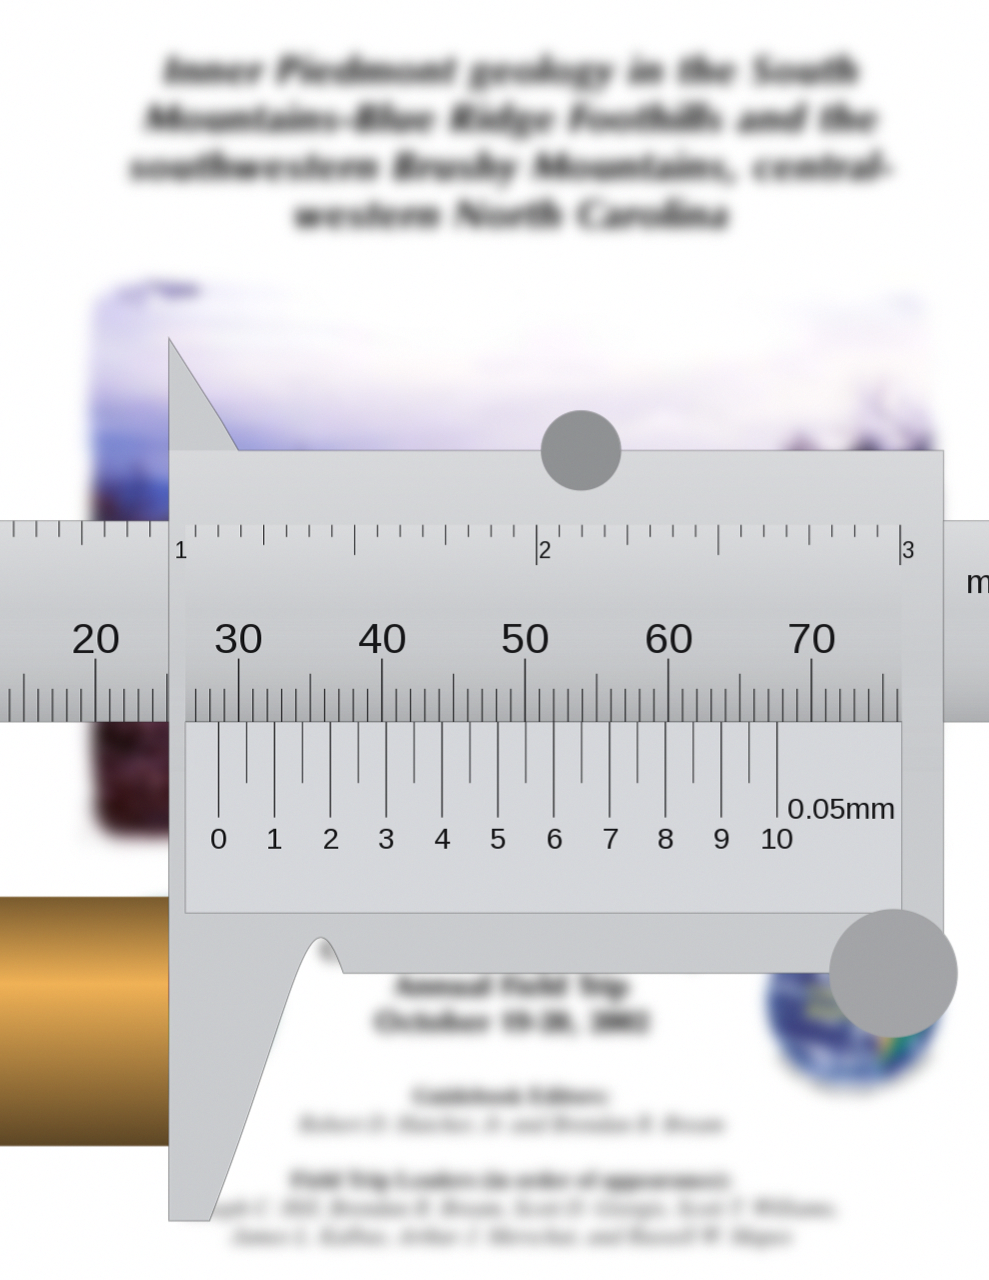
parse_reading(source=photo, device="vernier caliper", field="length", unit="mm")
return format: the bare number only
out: 28.6
